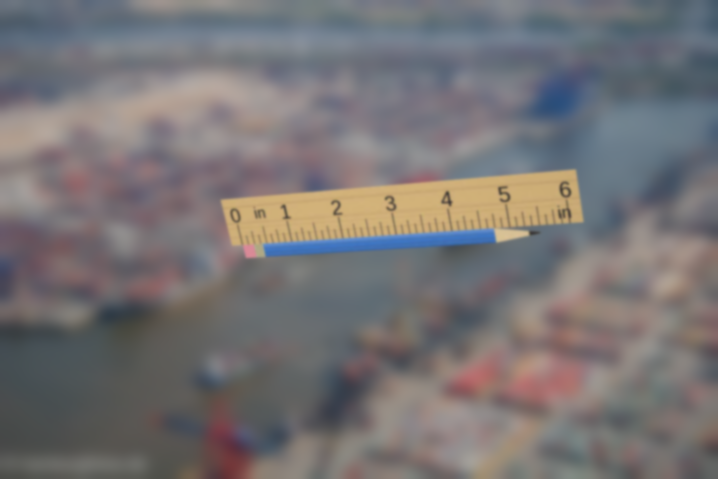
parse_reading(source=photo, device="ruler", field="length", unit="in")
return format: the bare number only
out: 5.5
